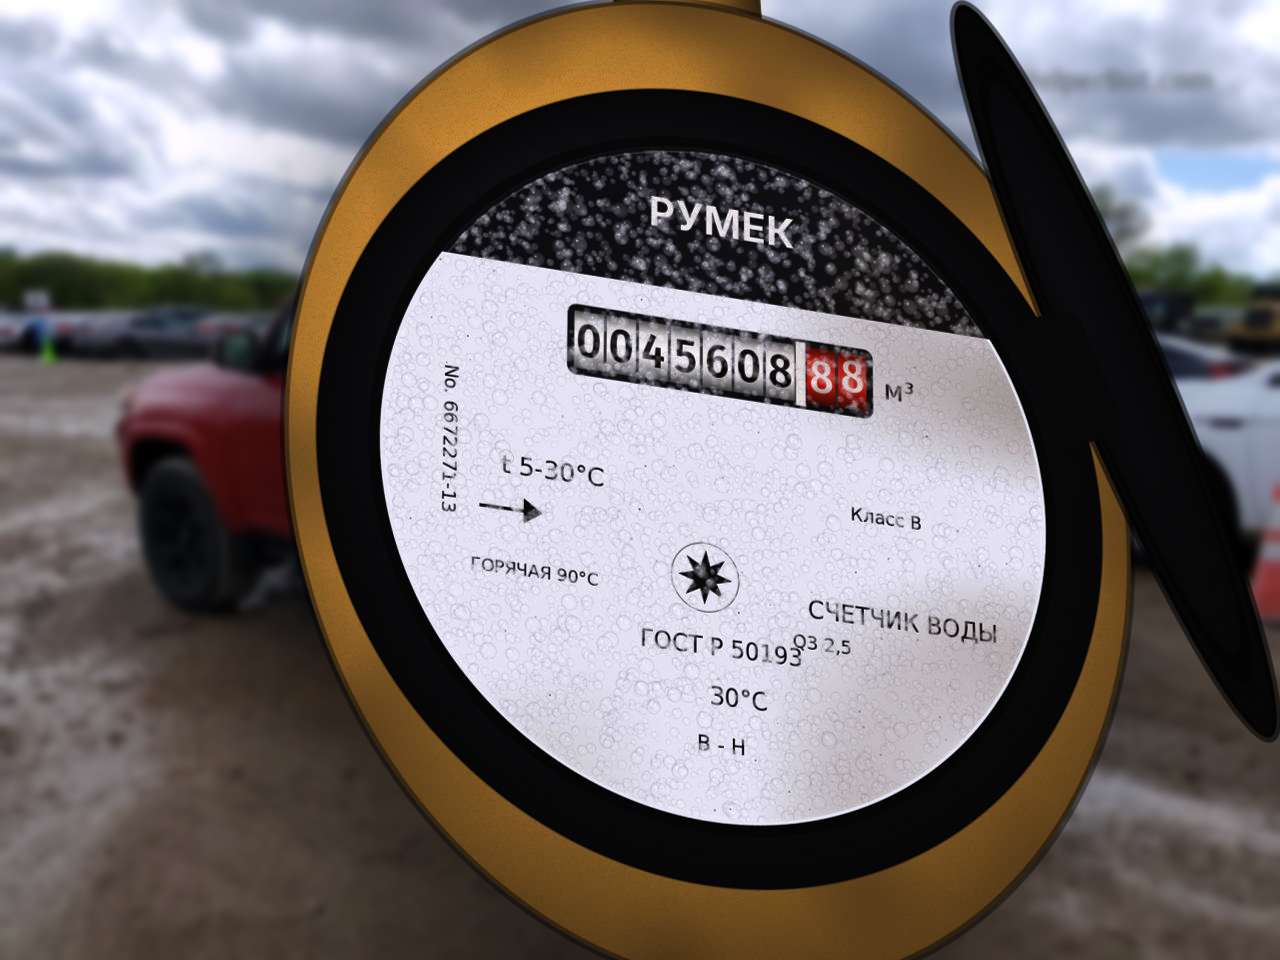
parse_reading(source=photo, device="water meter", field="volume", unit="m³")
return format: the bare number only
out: 45608.88
